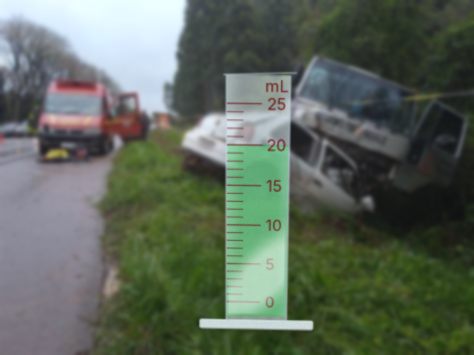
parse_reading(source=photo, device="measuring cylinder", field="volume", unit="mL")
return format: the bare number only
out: 20
